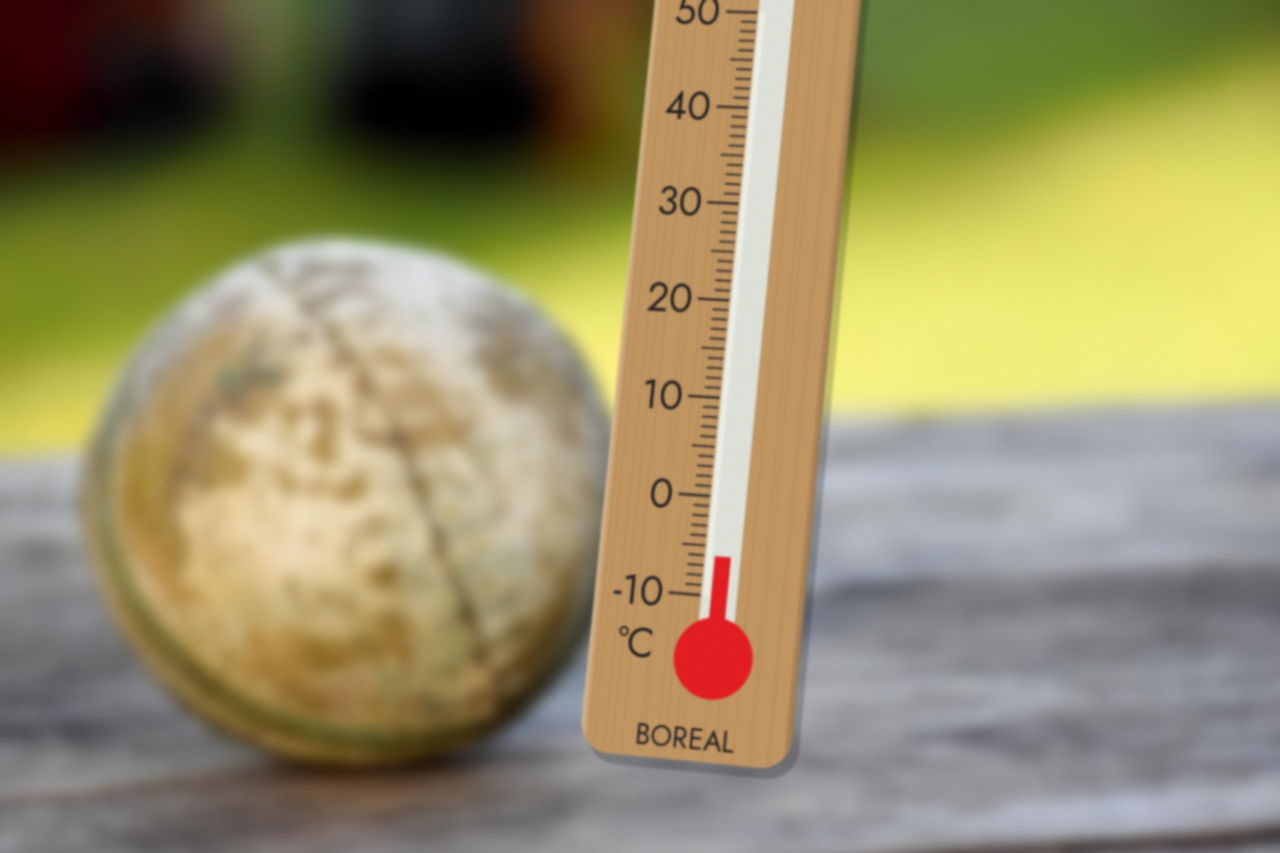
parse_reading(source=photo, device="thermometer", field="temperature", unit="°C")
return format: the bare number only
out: -6
